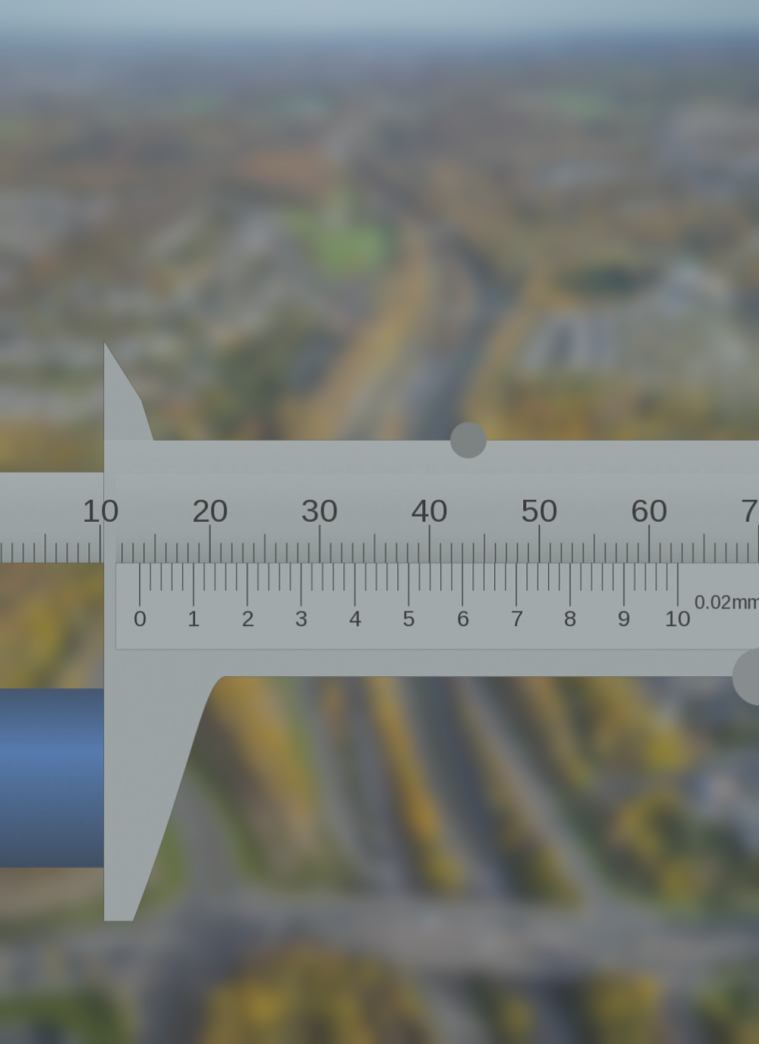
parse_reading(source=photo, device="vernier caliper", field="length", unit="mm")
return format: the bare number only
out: 13.6
